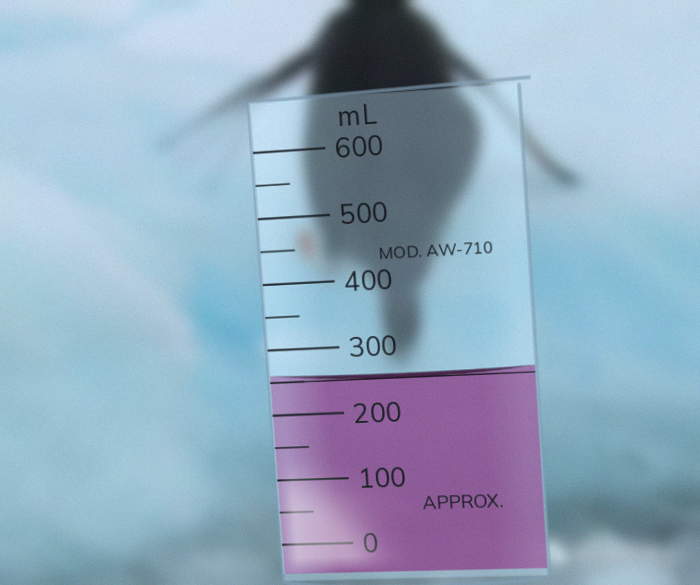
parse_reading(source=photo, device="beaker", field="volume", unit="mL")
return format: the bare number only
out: 250
